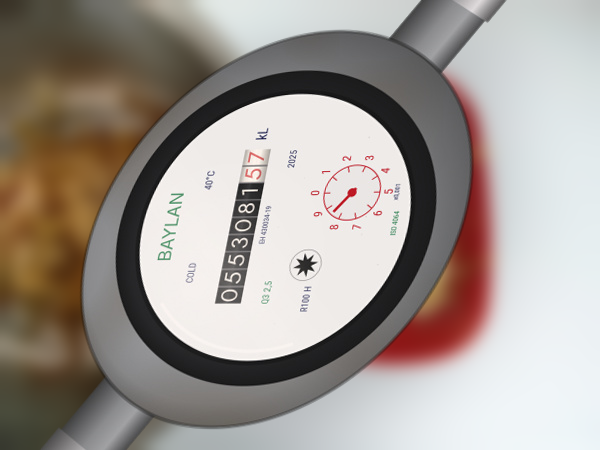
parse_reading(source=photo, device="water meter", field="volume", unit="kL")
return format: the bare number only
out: 553081.578
